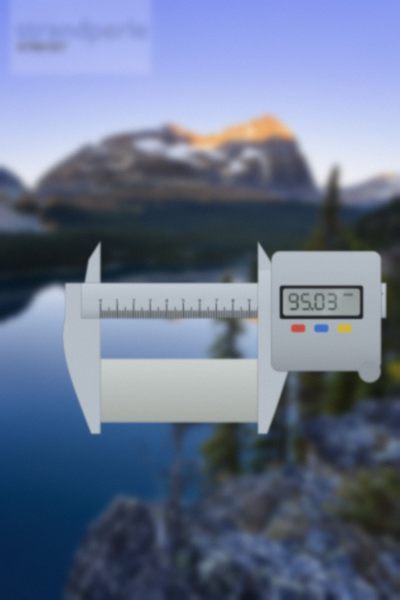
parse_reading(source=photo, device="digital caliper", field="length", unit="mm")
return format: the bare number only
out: 95.03
